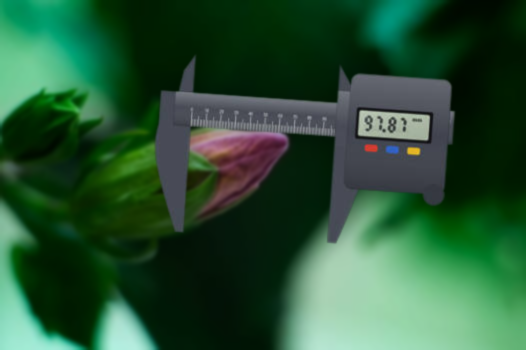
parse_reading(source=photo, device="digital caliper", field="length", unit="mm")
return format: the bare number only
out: 97.87
